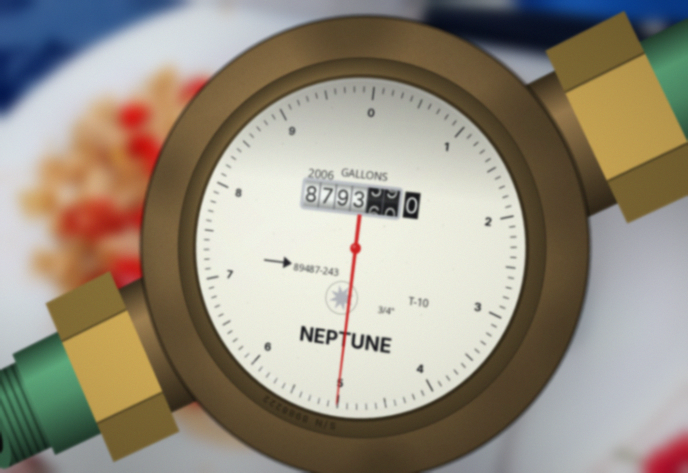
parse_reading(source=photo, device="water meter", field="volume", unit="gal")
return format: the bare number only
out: 8793595.0
